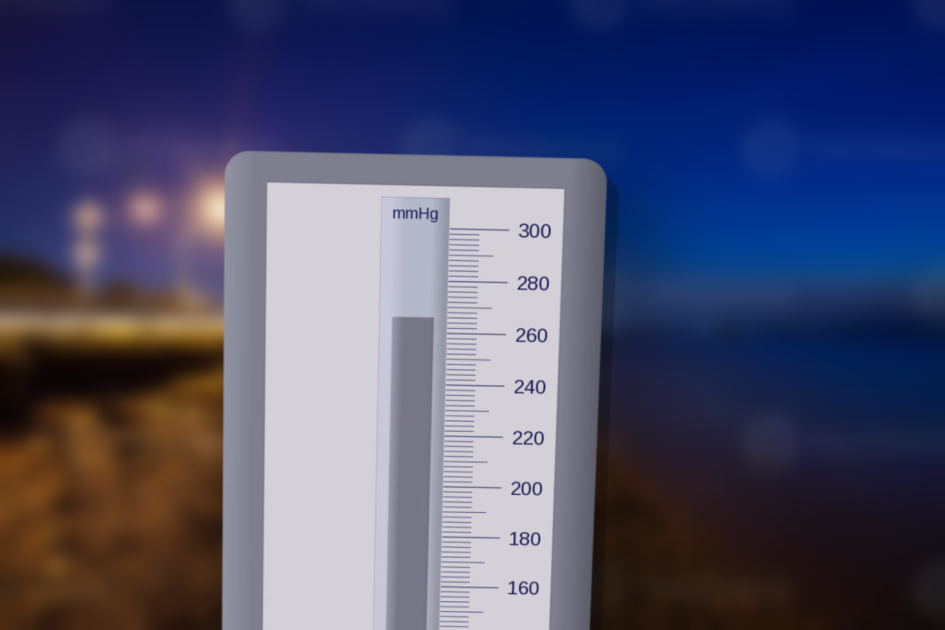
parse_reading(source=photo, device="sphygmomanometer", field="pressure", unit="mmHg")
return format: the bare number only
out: 266
